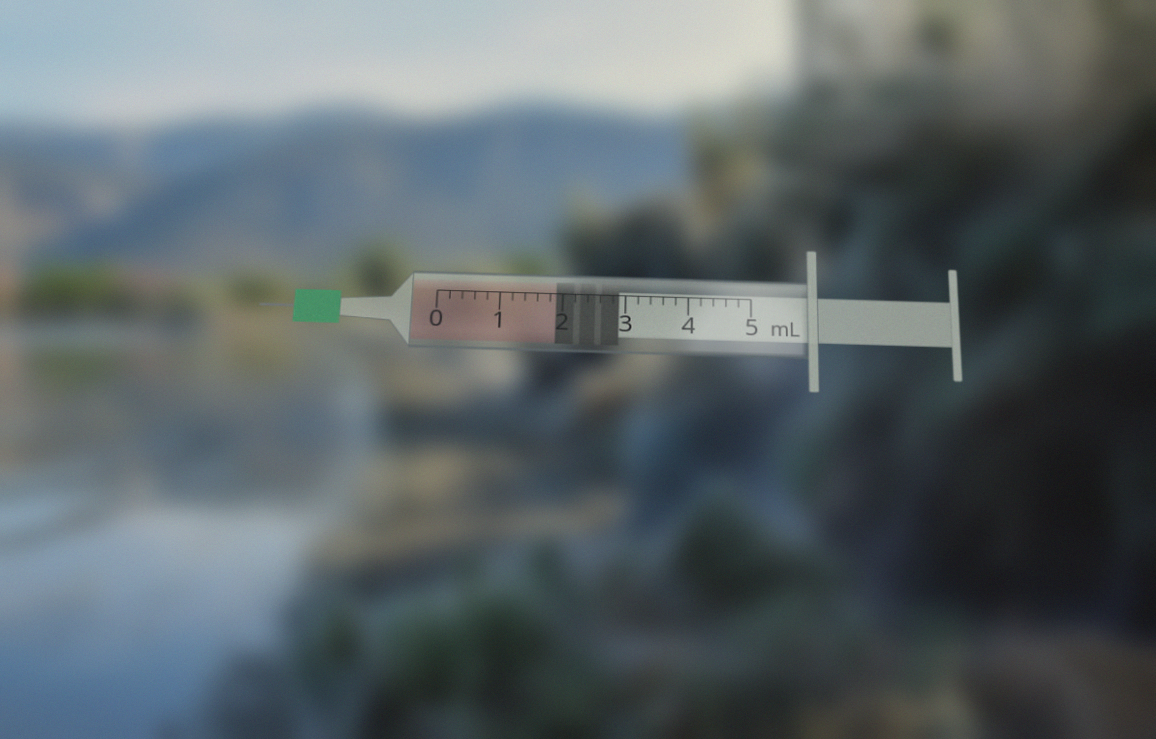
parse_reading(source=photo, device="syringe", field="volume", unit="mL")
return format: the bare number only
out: 1.9
